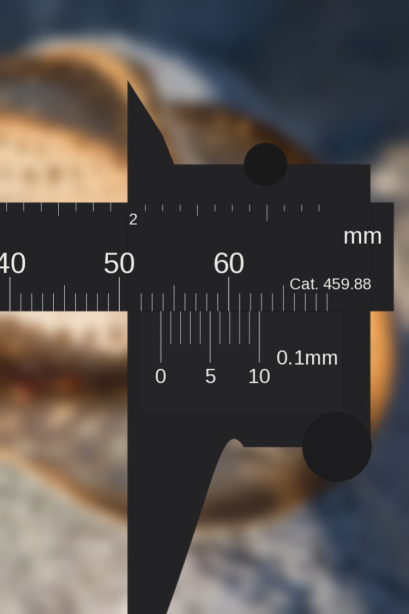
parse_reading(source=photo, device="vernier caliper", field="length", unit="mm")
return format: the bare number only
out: 53.8
